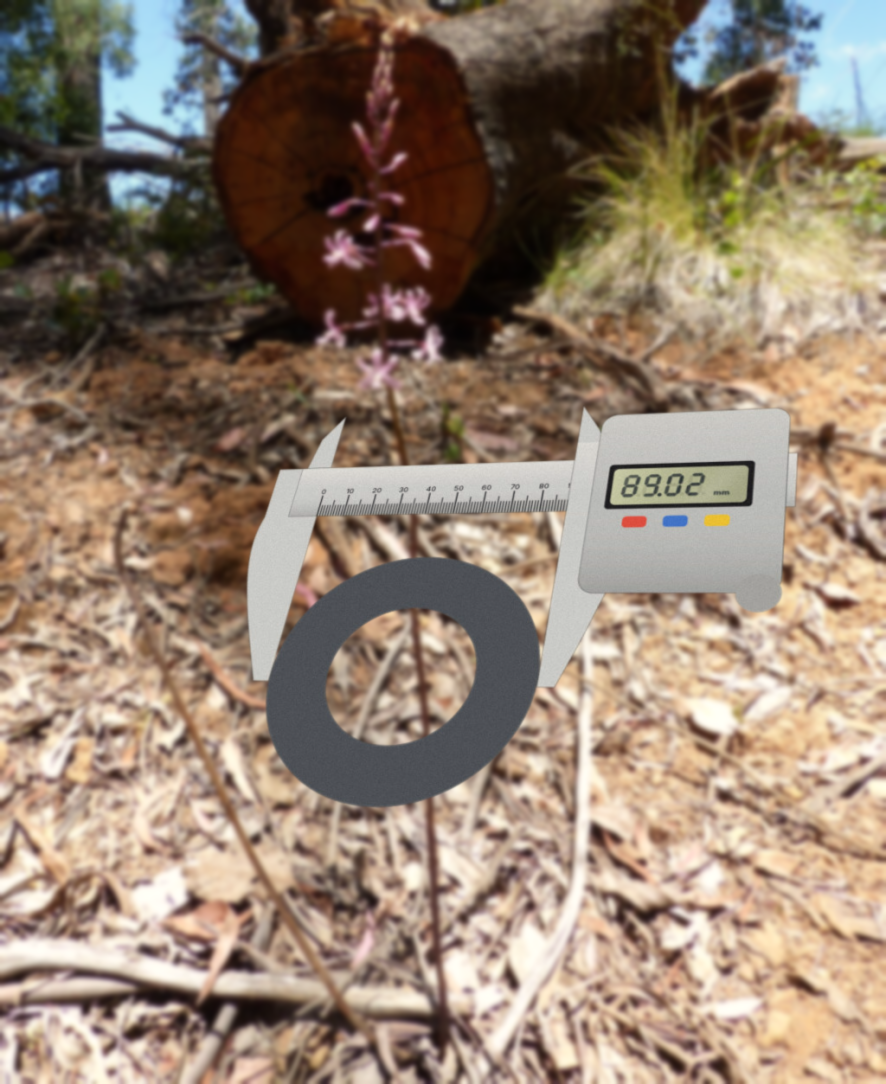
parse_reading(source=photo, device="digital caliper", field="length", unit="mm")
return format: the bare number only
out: 89.02
